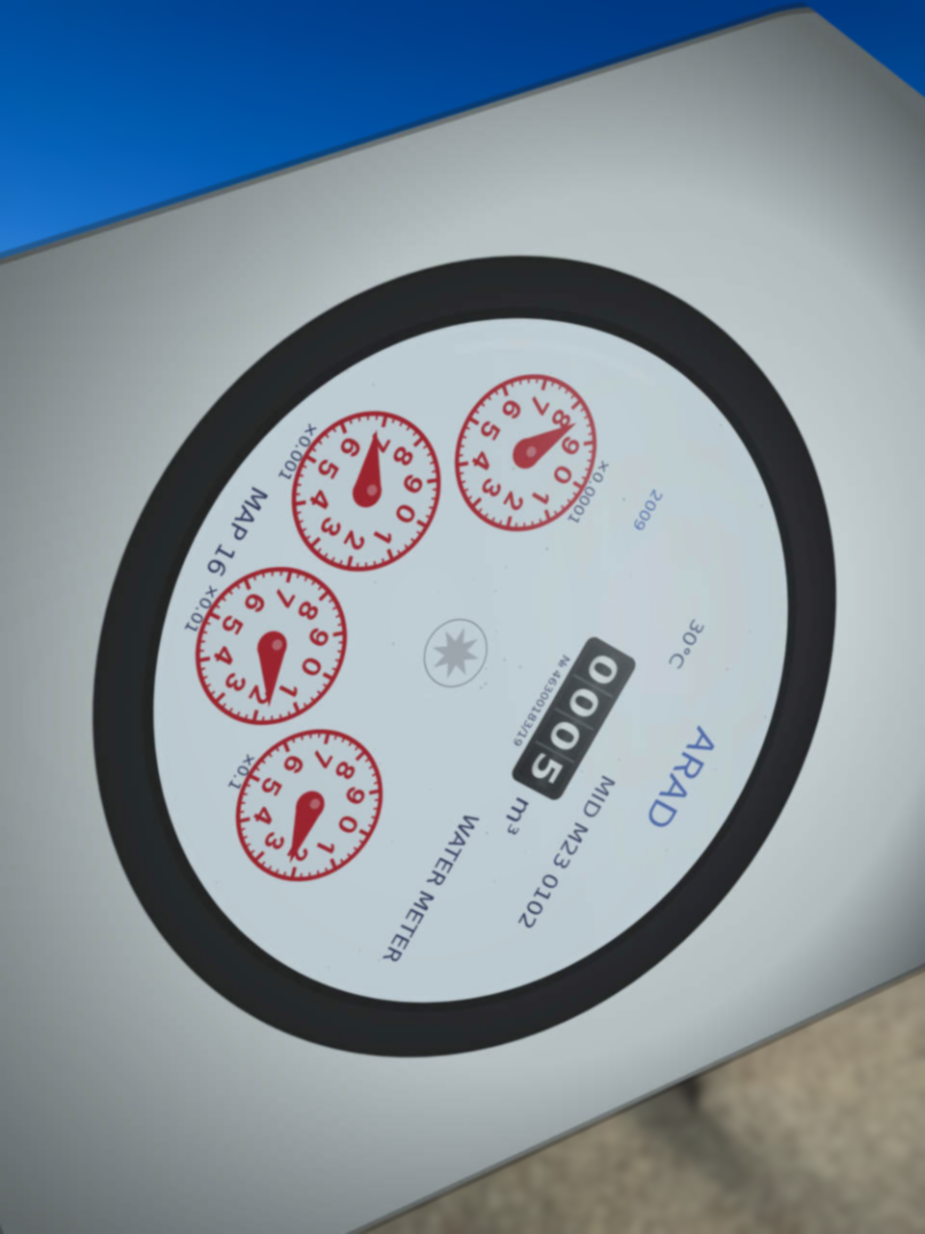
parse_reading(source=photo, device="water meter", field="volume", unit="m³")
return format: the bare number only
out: 5.2168
